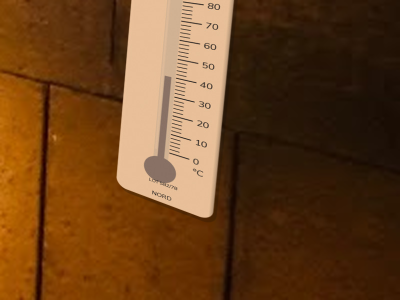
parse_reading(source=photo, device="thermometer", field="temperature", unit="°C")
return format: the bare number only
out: 40
